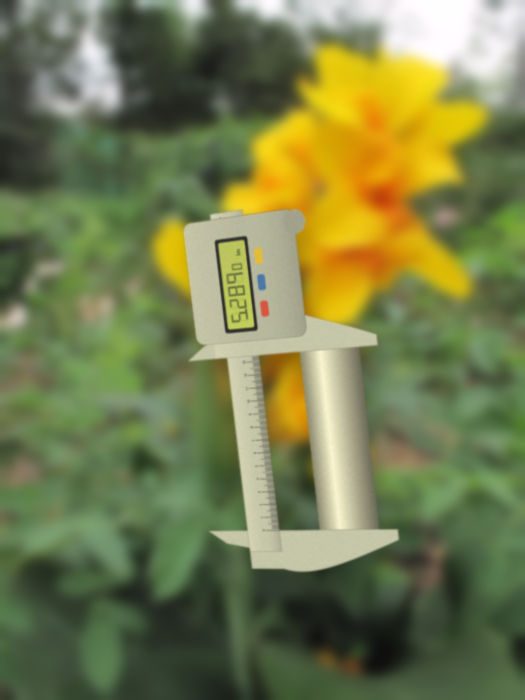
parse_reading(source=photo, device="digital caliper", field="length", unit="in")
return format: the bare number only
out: 5.2890
